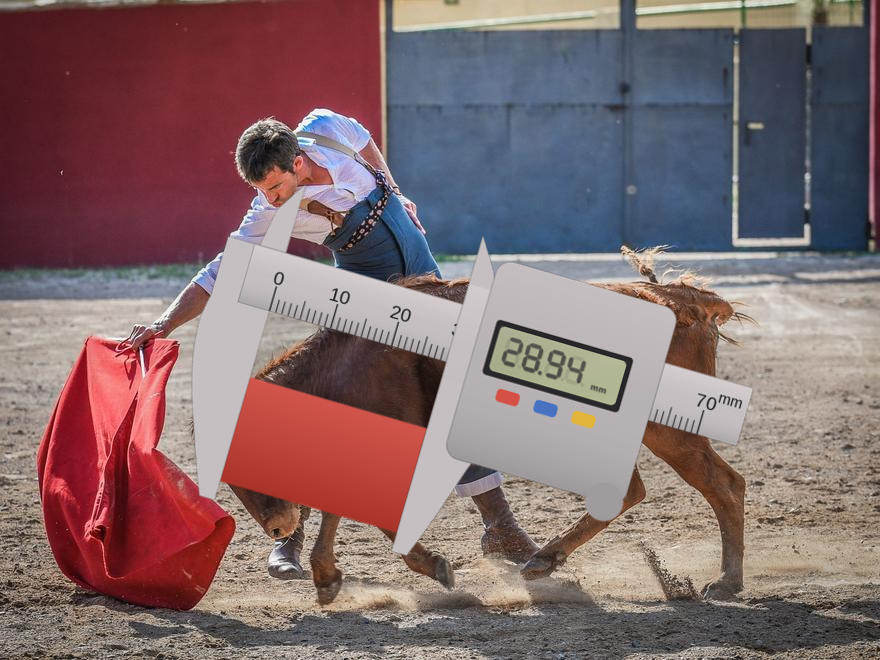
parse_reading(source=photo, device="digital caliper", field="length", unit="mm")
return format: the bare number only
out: 28.94
